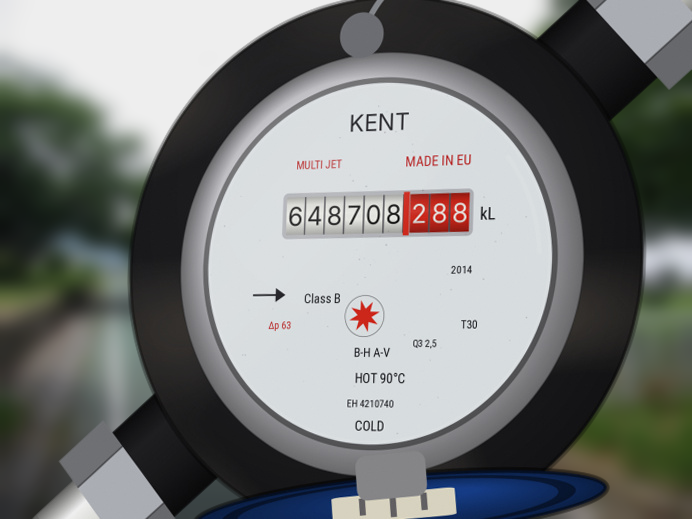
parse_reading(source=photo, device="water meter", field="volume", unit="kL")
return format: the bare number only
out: 648708.288
